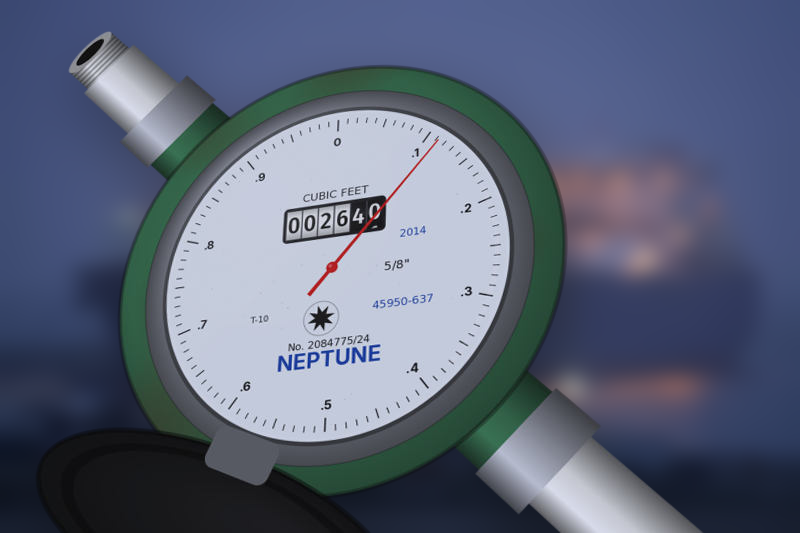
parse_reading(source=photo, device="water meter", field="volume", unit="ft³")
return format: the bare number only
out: 2640.11
